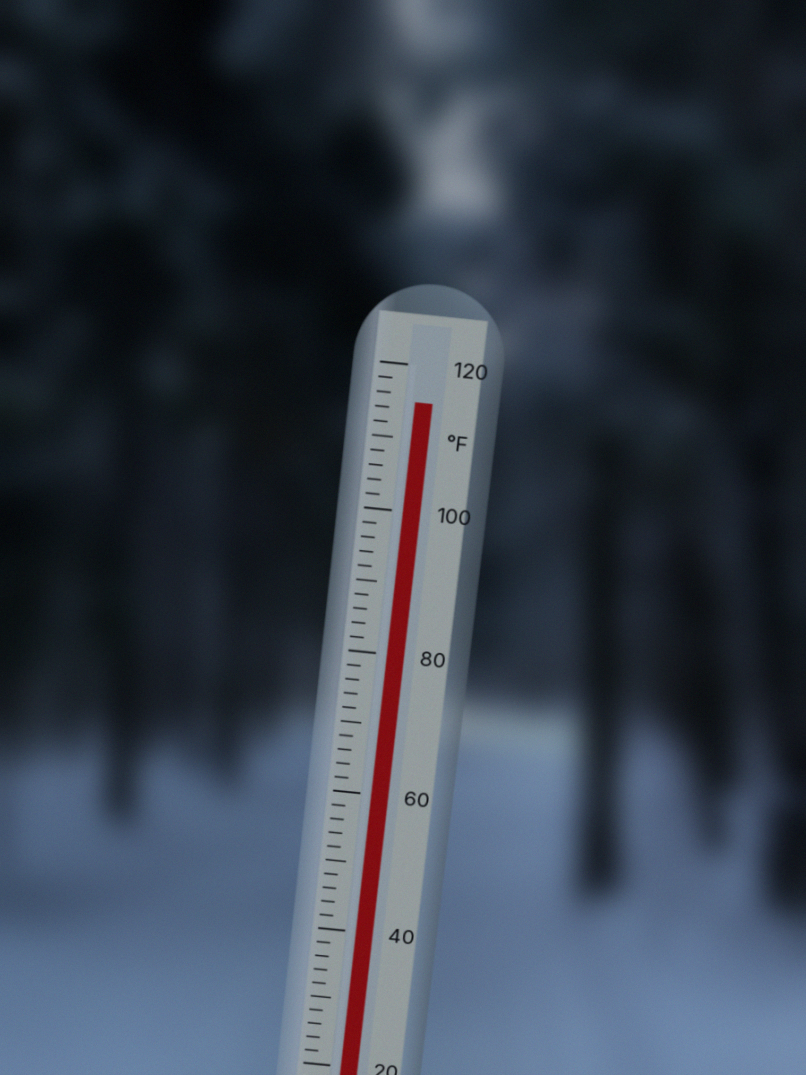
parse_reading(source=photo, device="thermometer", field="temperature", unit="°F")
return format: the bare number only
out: 115
